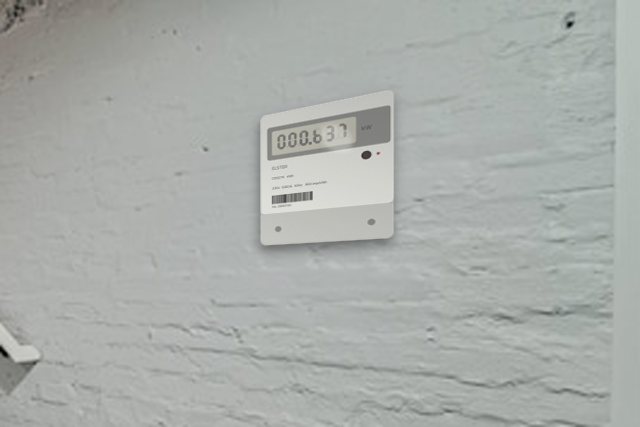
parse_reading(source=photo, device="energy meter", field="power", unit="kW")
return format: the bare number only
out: 0.637
